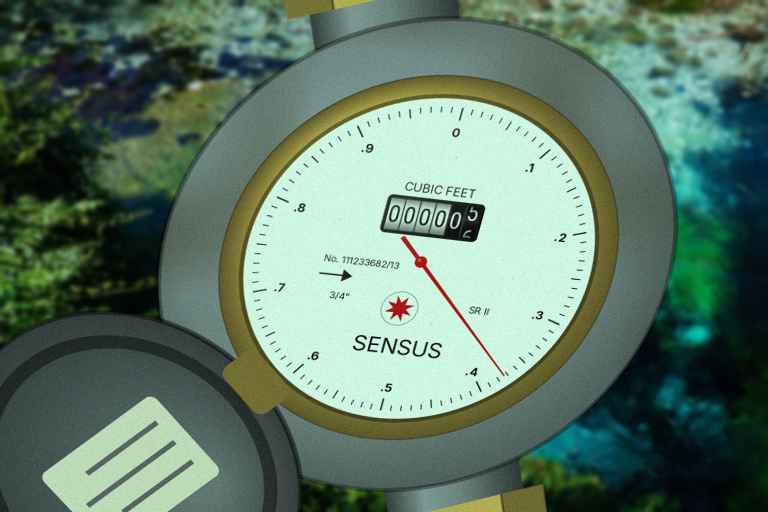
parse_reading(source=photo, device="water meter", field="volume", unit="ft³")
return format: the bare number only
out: 5.37
